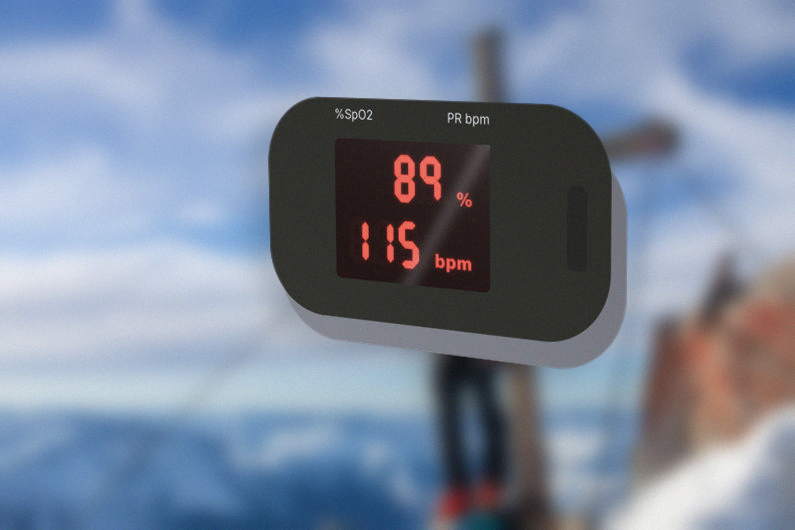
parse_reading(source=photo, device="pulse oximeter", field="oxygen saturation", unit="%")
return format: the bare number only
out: 89
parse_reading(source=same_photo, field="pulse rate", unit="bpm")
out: 115
